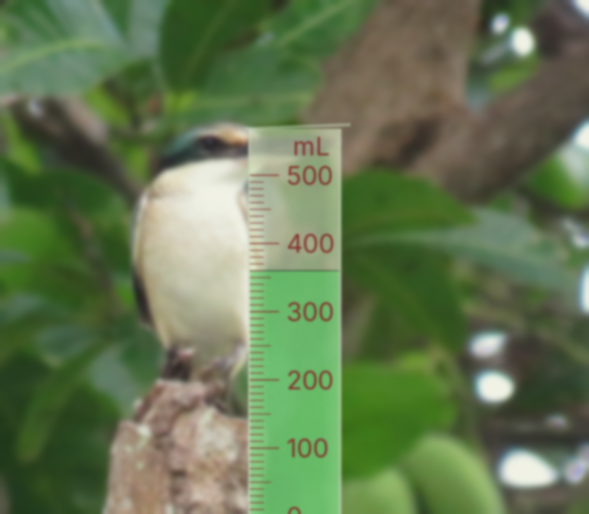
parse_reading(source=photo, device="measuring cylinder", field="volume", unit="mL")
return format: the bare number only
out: 360
